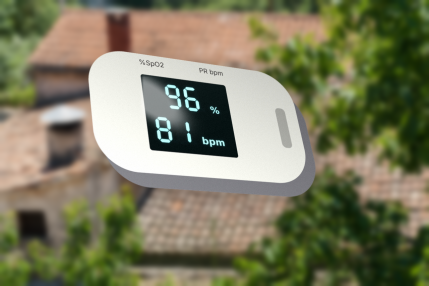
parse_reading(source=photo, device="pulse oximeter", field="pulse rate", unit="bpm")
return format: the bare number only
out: 81
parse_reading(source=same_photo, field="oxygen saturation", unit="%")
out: 96
